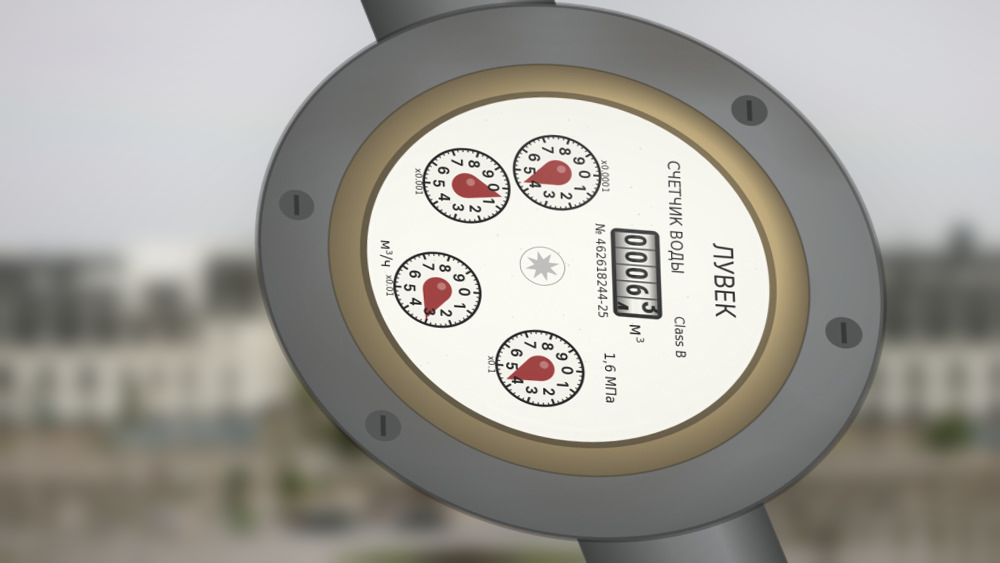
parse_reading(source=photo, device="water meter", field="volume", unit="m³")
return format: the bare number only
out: 63.4304
